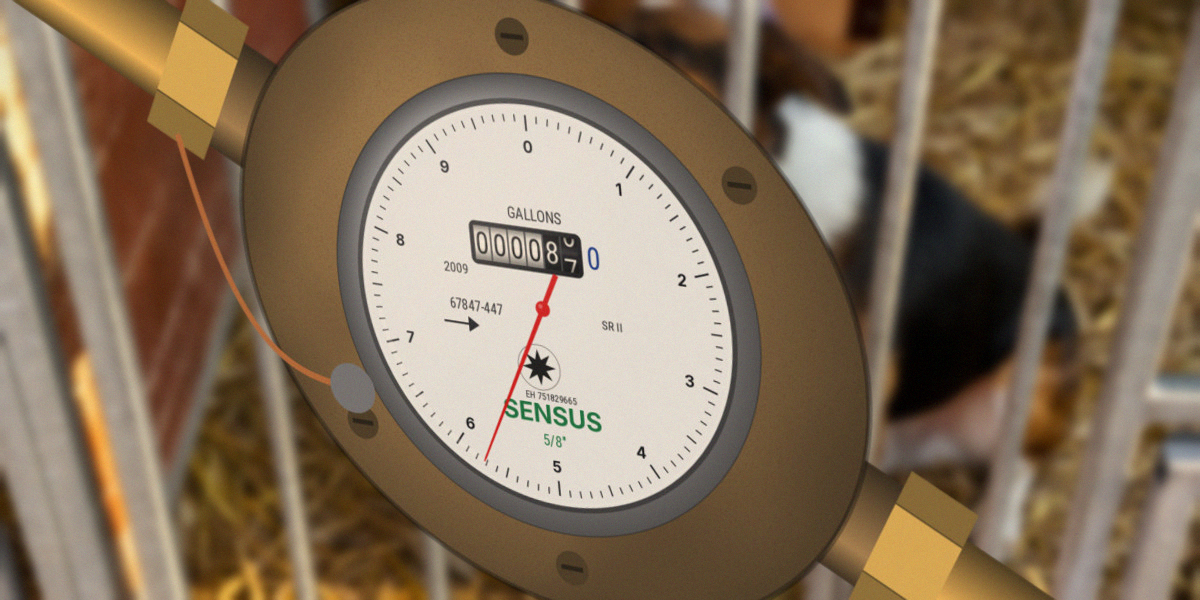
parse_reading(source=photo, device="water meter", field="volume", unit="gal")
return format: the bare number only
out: 865.7
